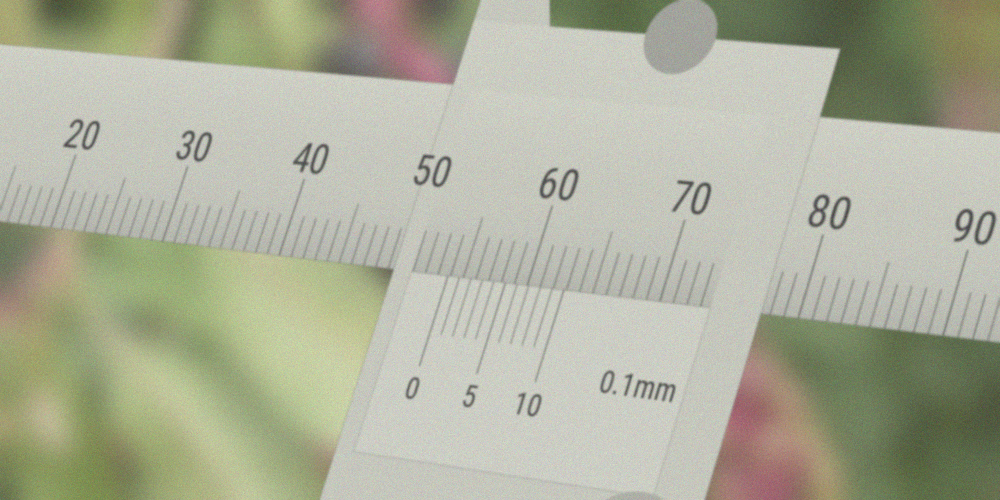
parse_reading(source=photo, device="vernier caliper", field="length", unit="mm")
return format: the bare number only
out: 53.8
